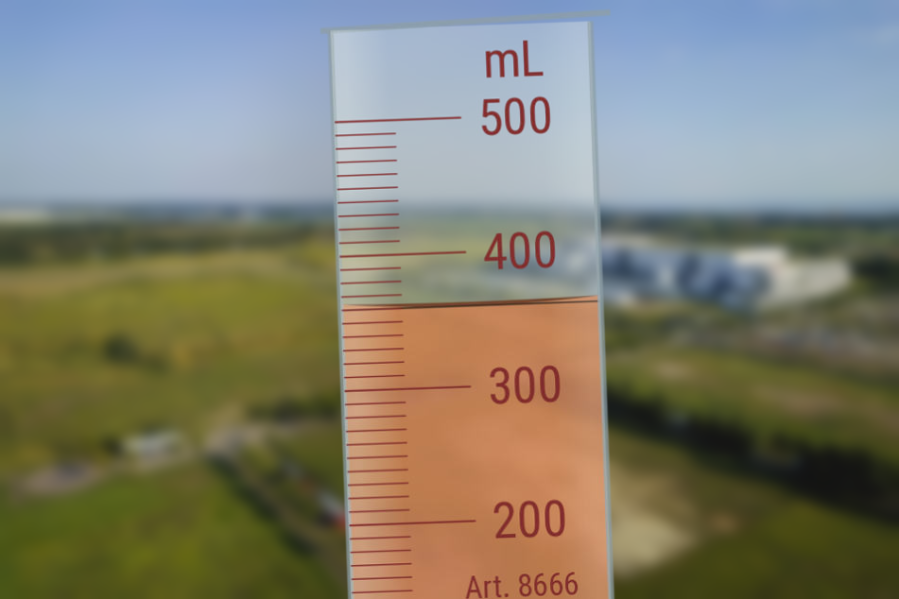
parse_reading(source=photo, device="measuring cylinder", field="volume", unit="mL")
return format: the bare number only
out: 360
